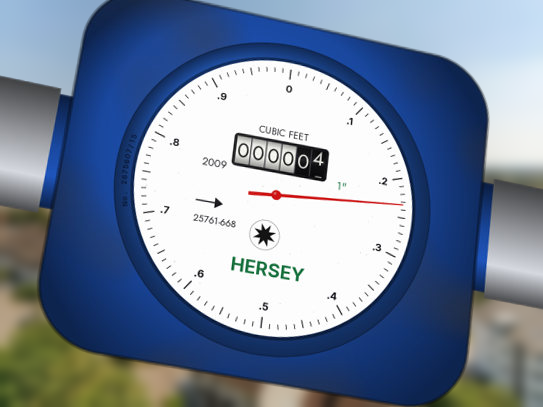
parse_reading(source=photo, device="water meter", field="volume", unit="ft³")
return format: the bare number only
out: 4.23
